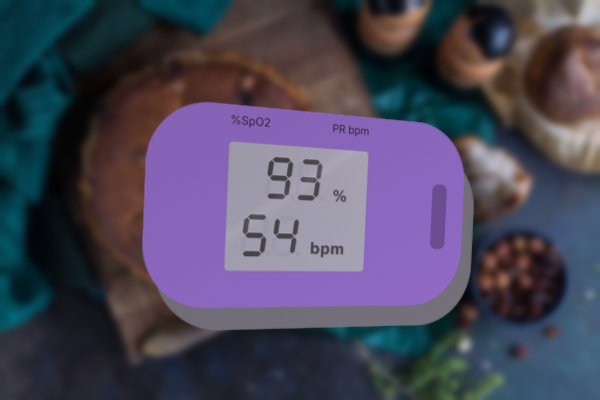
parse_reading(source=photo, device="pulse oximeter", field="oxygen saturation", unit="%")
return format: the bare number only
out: 93
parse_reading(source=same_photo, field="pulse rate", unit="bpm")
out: 54
